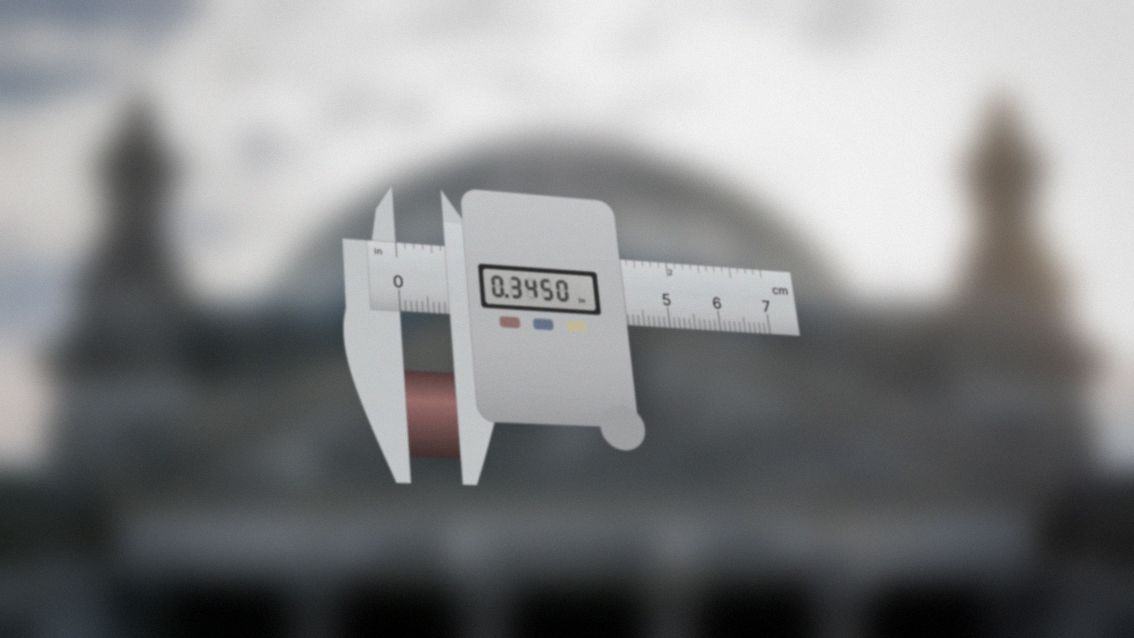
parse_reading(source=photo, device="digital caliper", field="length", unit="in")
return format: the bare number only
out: 0.3450
